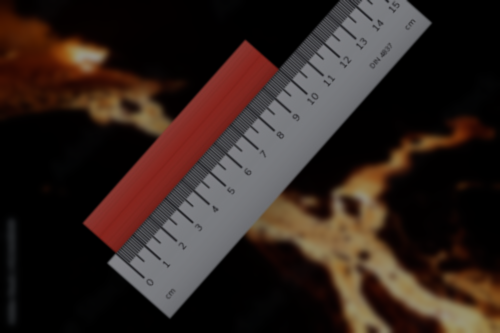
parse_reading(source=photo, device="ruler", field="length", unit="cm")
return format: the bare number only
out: 10
